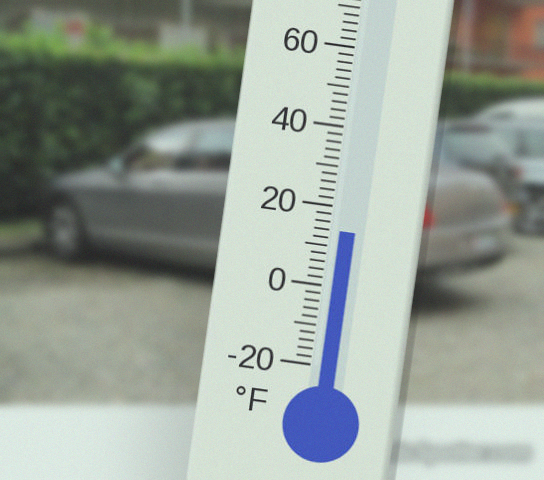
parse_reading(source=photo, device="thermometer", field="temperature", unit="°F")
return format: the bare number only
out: 14
